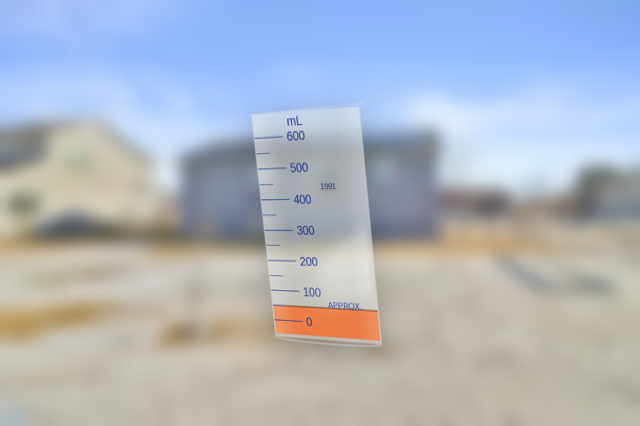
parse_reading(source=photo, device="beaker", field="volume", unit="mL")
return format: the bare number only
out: 50
